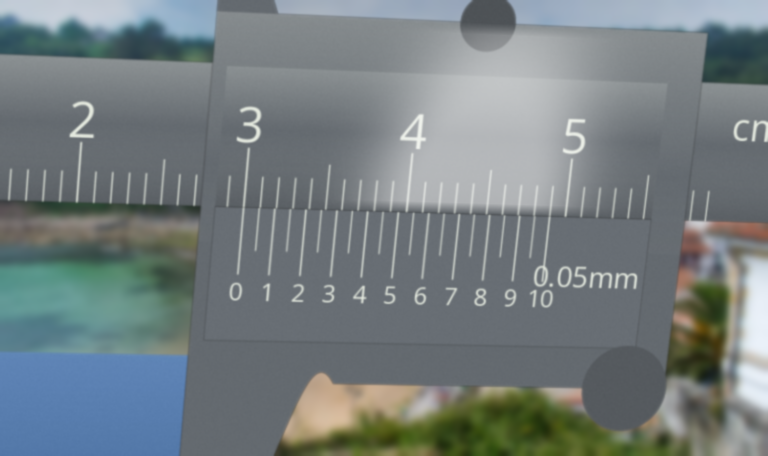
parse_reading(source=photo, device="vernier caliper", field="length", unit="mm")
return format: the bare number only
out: 30.0
